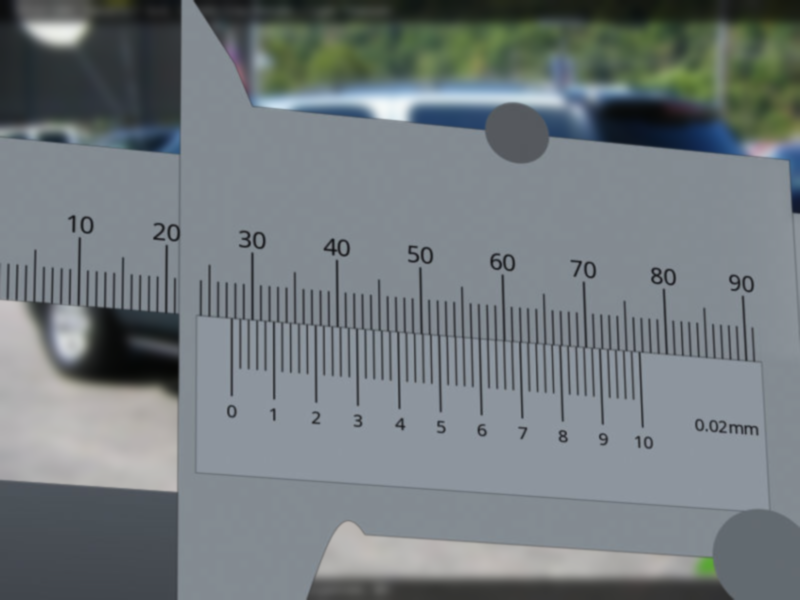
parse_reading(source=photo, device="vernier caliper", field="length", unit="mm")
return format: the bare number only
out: 27.6
